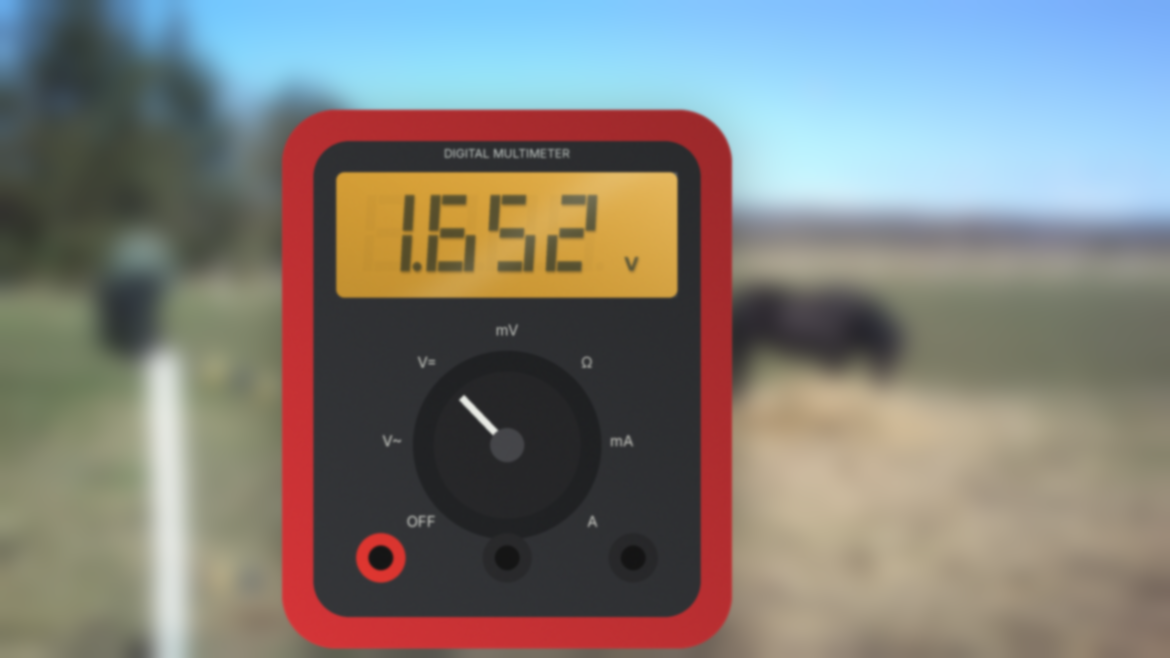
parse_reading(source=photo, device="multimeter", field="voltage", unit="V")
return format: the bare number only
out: 1.652
